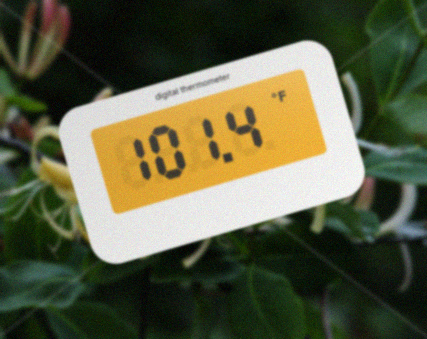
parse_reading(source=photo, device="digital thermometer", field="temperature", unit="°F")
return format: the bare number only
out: 101.4
